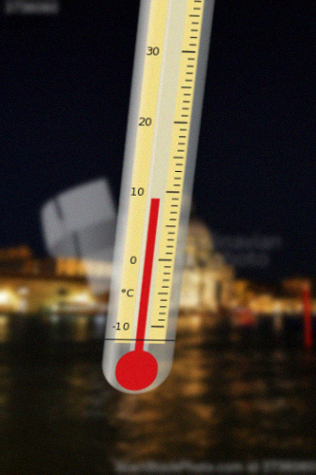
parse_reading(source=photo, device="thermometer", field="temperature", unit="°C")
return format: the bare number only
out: 9
